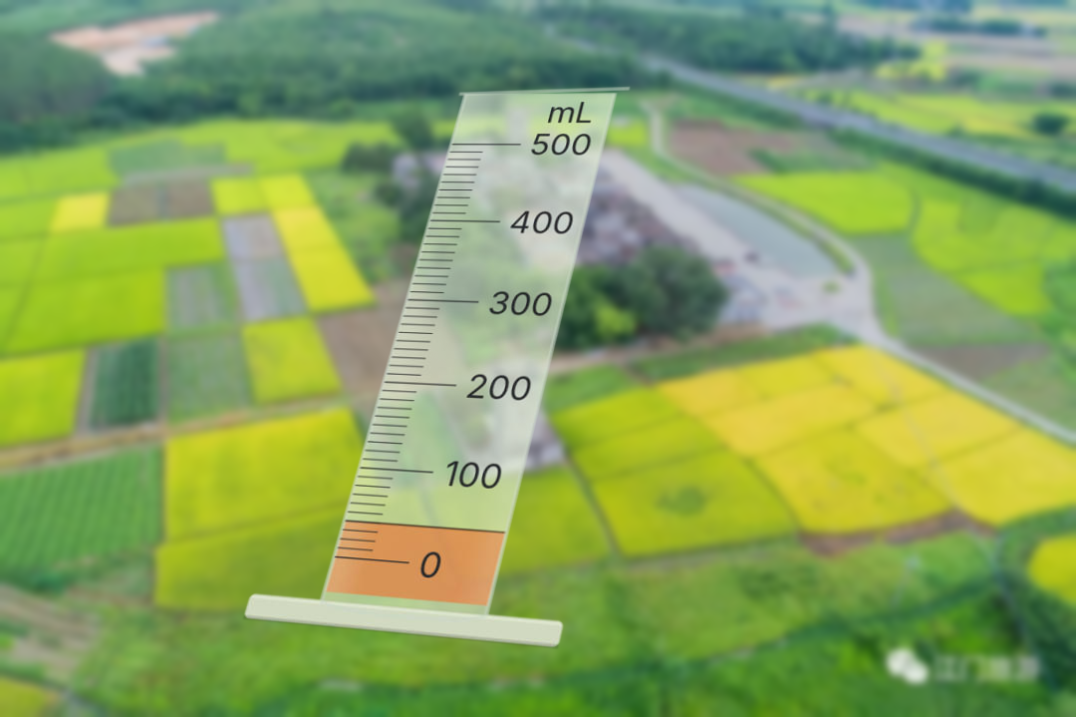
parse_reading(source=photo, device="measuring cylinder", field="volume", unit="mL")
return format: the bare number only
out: 40
